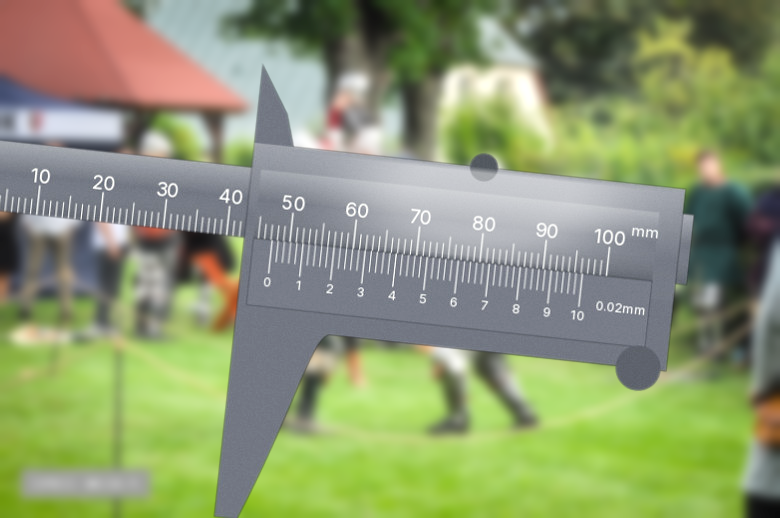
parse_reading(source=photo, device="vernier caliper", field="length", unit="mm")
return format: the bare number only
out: 47.2
